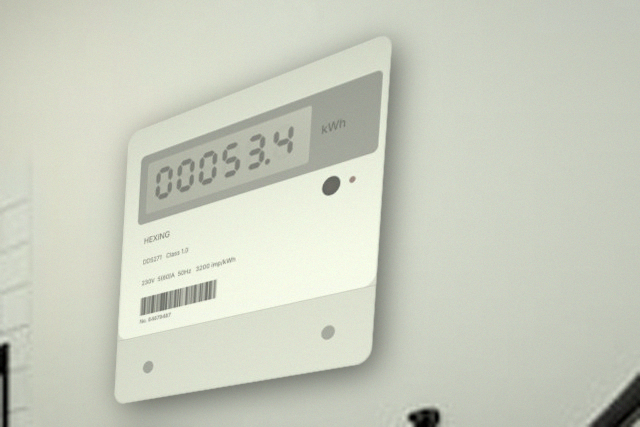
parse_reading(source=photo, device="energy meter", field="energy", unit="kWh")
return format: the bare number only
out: 53.4
